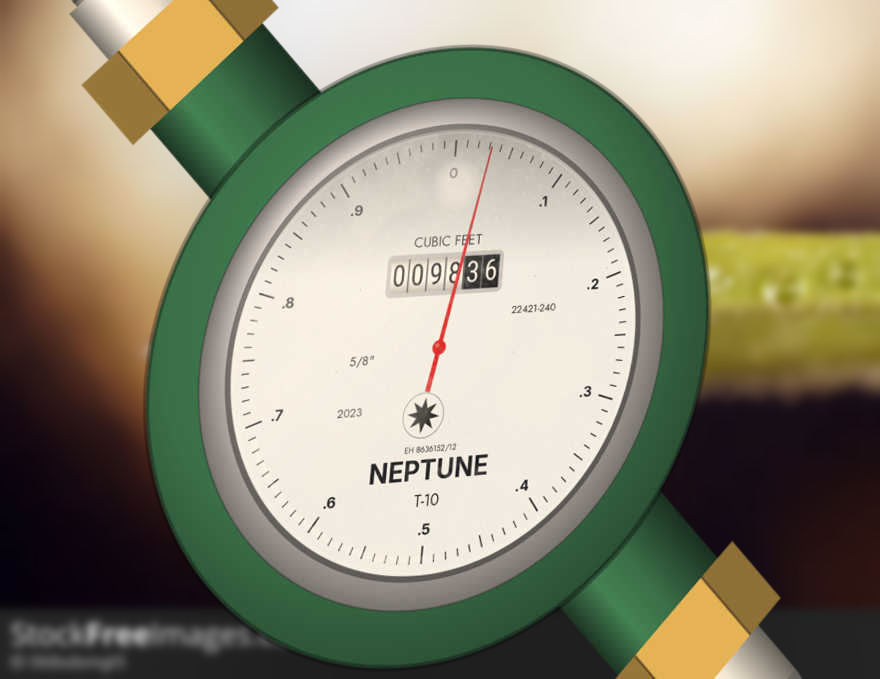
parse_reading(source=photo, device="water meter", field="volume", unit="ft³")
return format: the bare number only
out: 9836.03
